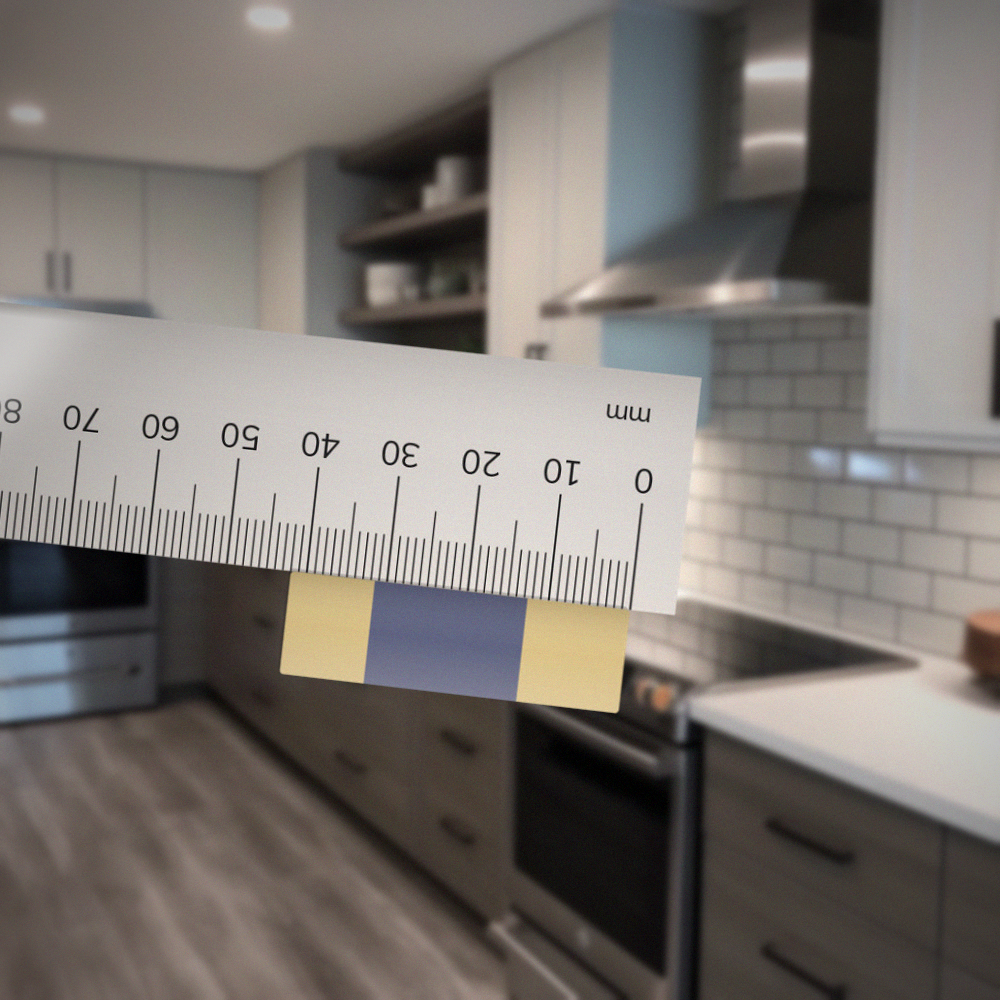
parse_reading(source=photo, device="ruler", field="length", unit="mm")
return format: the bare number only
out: 42
